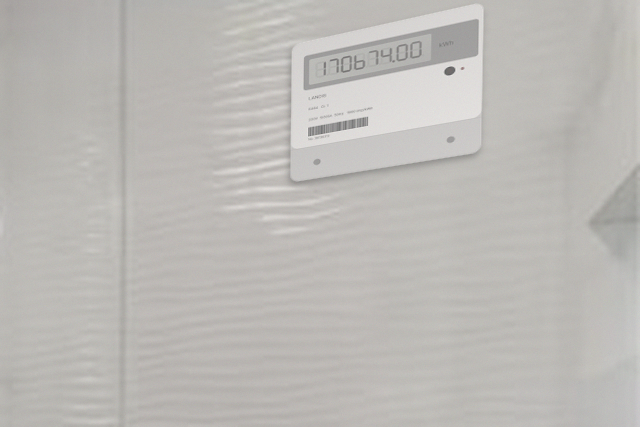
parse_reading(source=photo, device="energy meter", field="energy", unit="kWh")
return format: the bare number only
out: 170674.00
